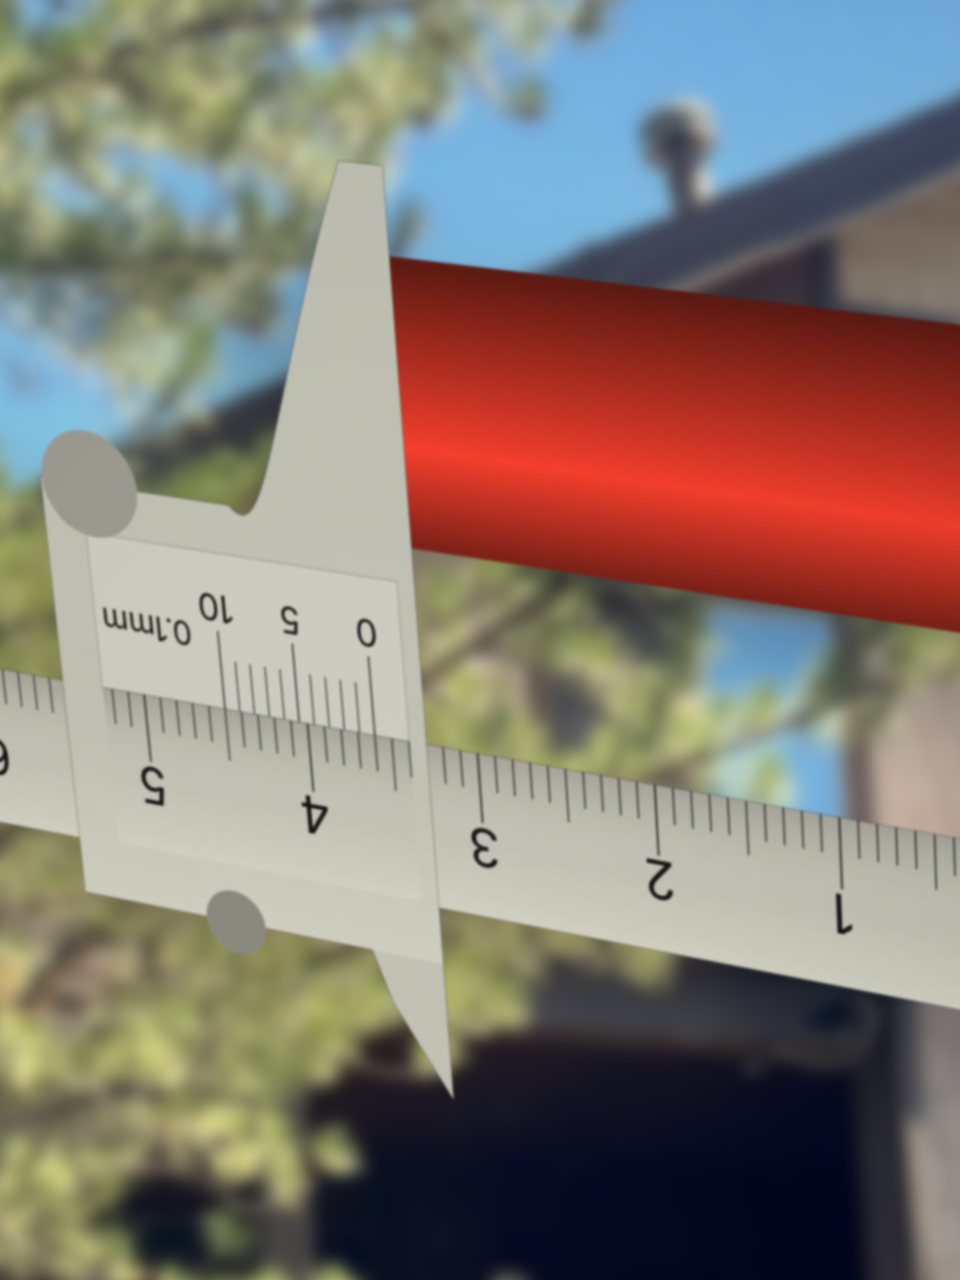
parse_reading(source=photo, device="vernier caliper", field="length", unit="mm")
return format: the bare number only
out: 36.0
